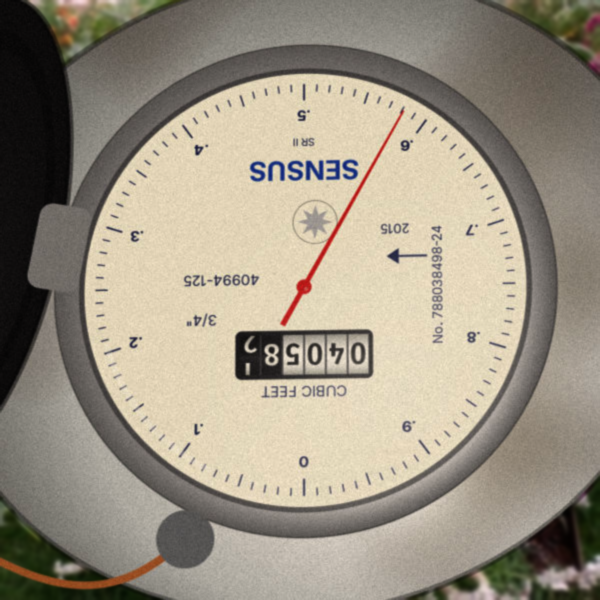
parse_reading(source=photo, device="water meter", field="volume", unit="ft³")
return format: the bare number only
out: 40581.58
